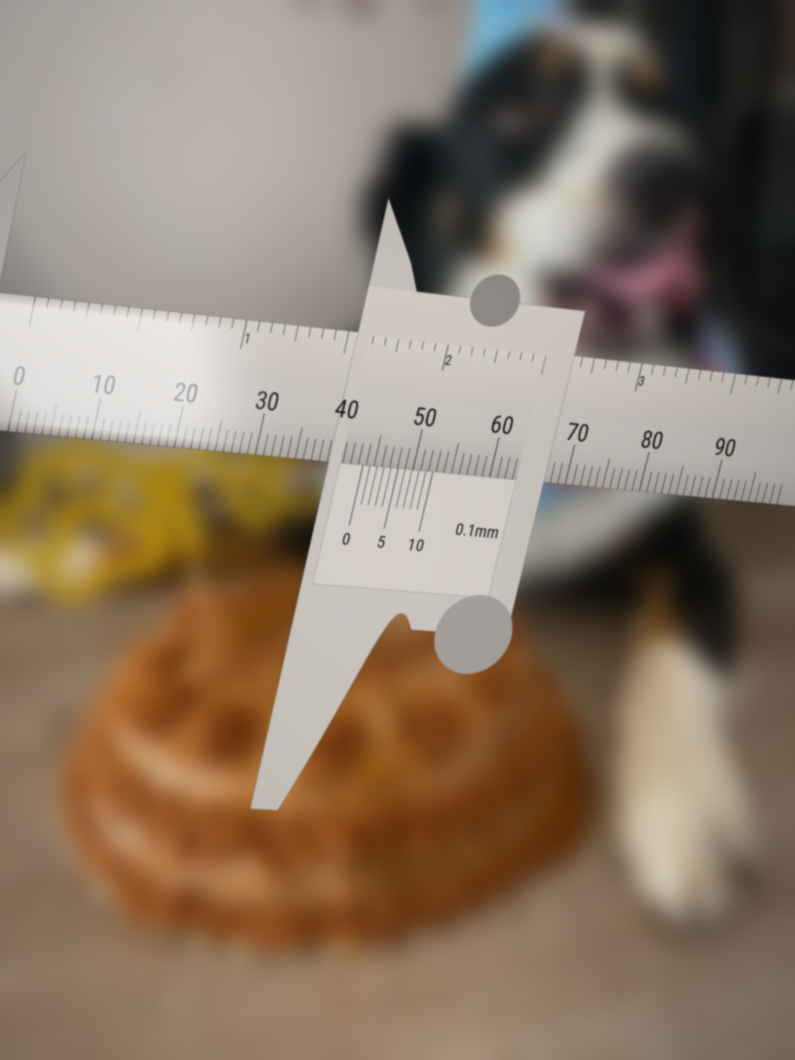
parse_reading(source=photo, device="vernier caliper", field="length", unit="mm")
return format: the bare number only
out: 43.6
